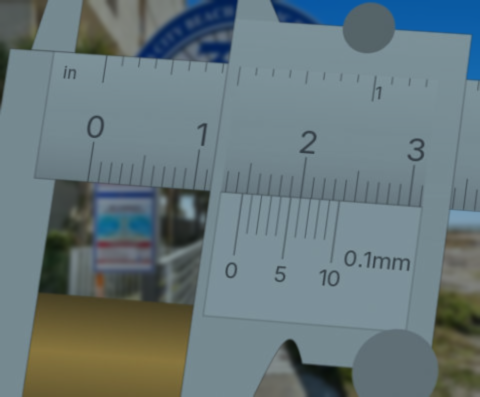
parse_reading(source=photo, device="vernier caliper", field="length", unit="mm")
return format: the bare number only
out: 14.6
